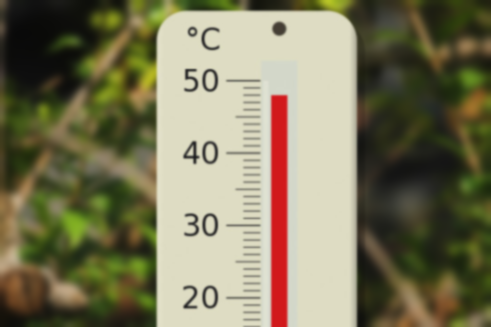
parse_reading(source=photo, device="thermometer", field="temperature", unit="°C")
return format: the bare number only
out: 48
